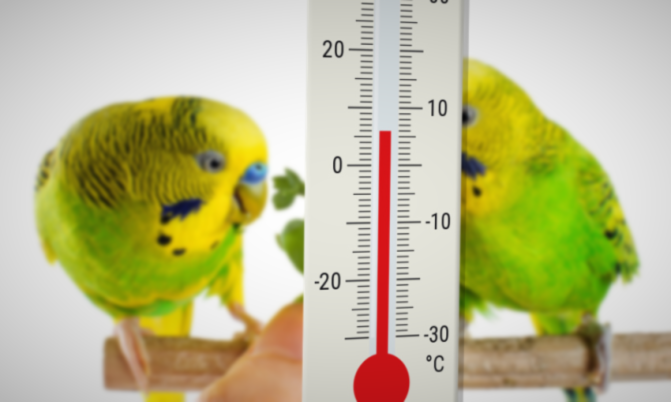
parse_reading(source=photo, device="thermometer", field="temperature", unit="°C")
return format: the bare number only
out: 6
